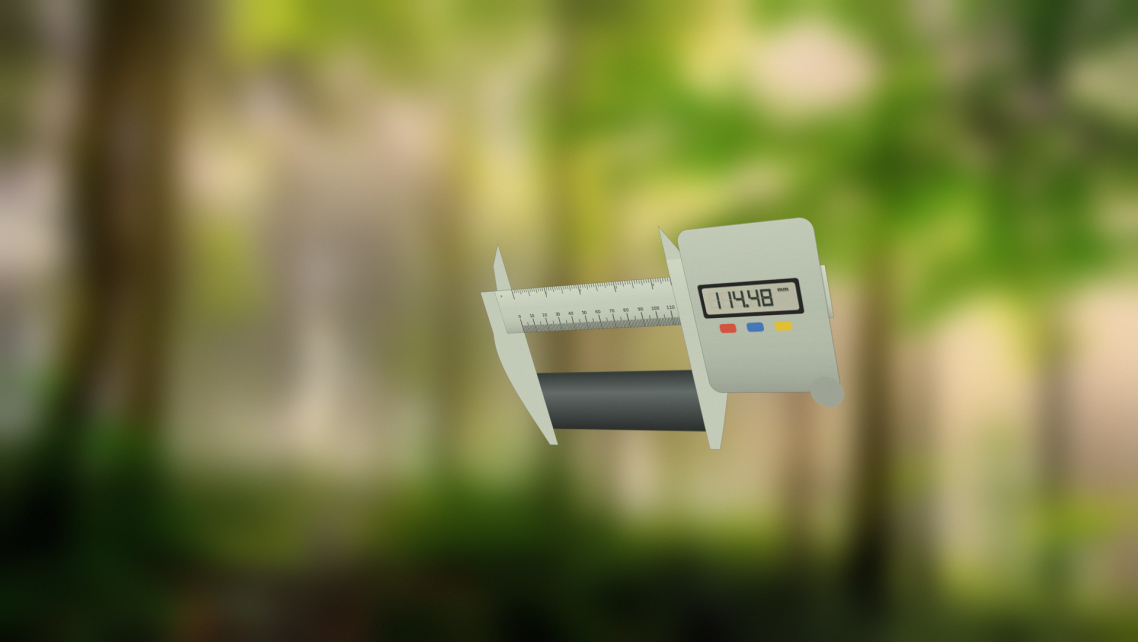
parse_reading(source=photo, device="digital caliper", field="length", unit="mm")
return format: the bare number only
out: 114.48
